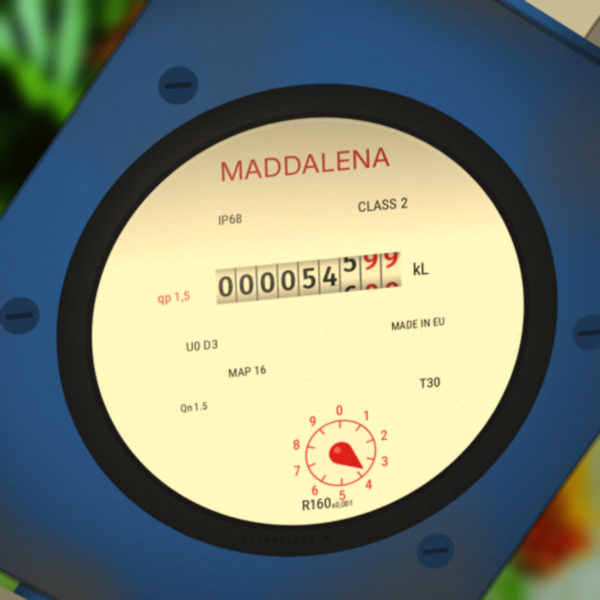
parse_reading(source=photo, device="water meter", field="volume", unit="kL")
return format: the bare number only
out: 545.993
